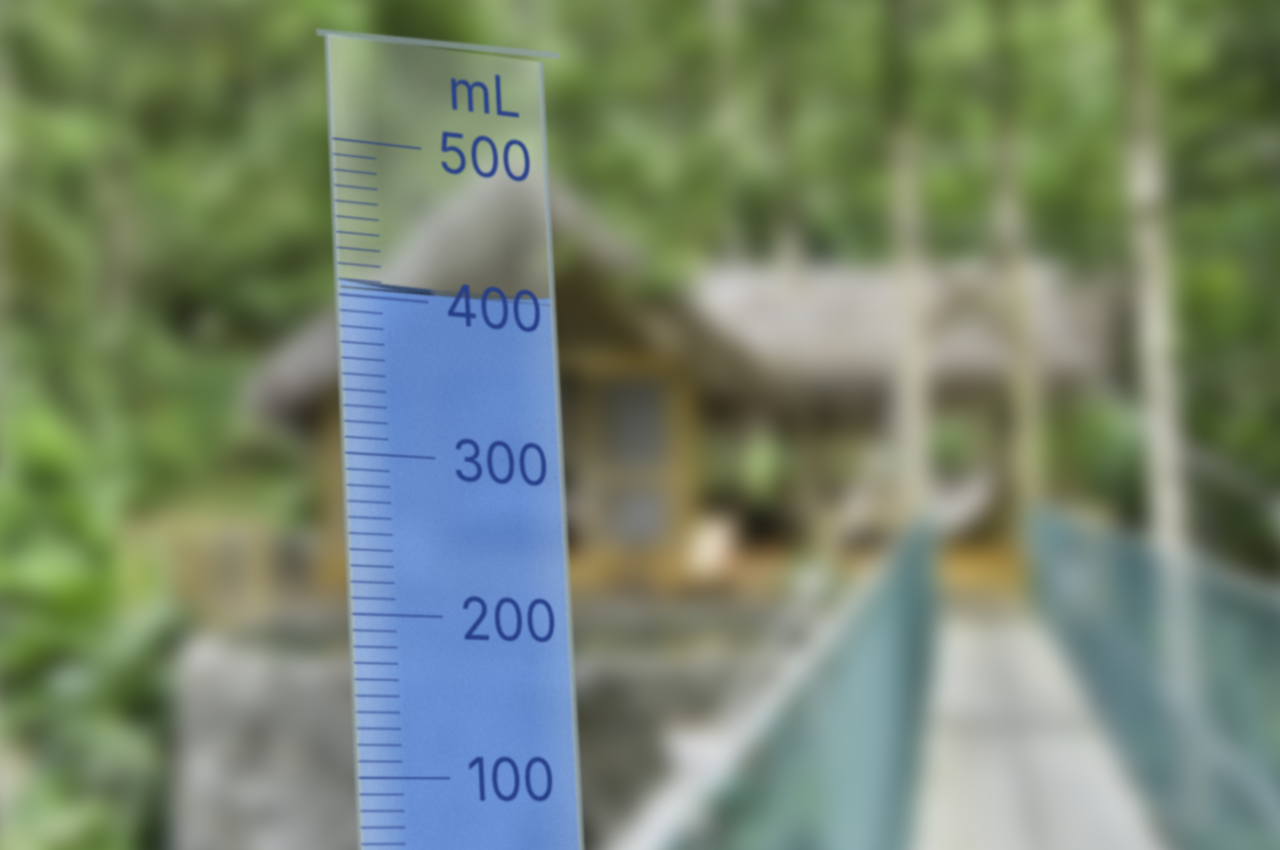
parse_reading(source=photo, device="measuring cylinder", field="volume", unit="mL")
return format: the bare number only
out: 405
